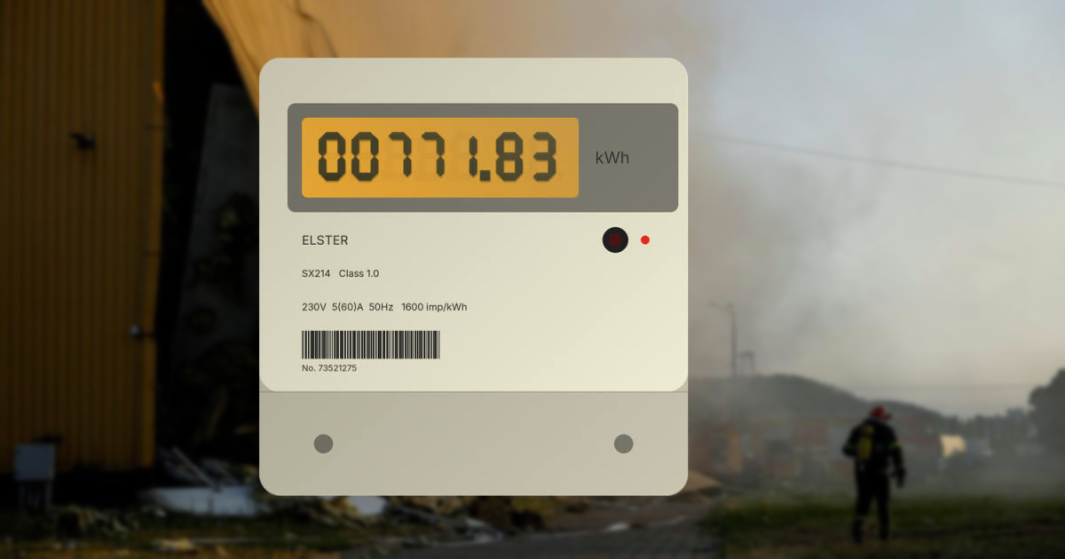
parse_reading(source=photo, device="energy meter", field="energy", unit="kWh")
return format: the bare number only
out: 771.83
